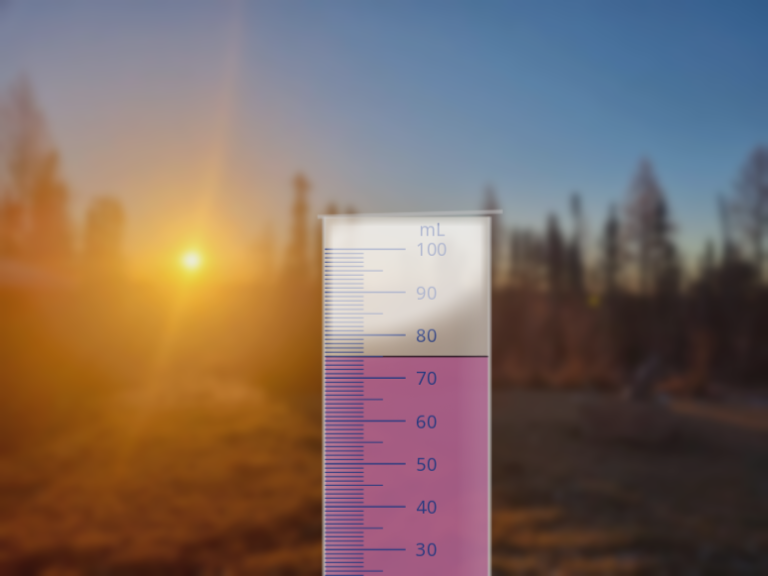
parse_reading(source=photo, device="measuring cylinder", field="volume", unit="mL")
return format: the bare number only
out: 75
